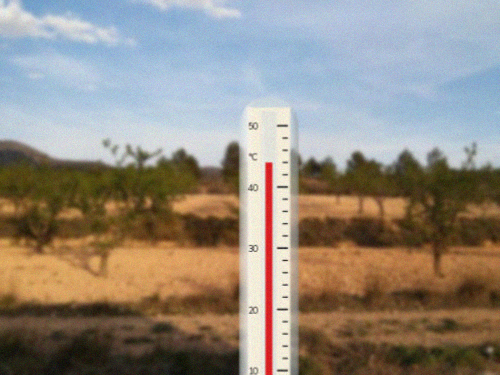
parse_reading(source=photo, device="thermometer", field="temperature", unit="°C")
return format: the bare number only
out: 44
